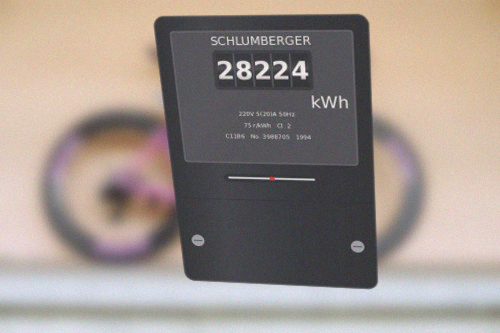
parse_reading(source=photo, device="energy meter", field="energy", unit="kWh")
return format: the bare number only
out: 28224
